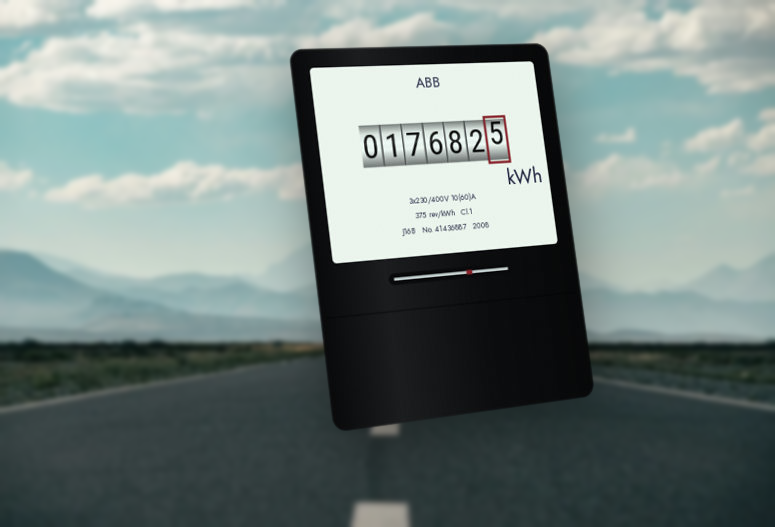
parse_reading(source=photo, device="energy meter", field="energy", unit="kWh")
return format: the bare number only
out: 17682.5
